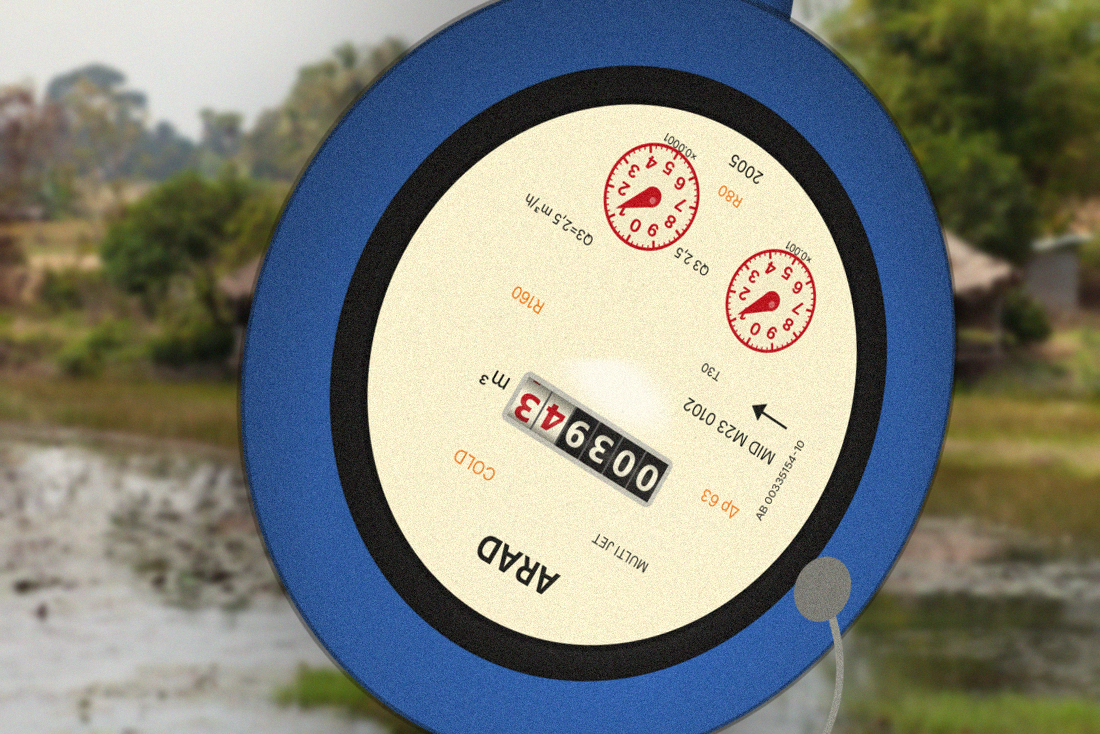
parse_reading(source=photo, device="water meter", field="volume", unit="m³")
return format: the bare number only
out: 39.4311
